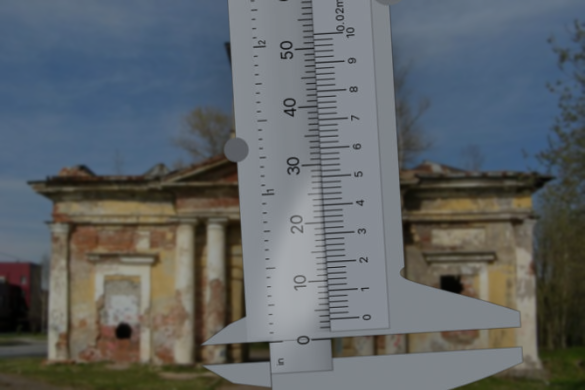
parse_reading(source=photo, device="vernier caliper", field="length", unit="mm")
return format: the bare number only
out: 3.4
